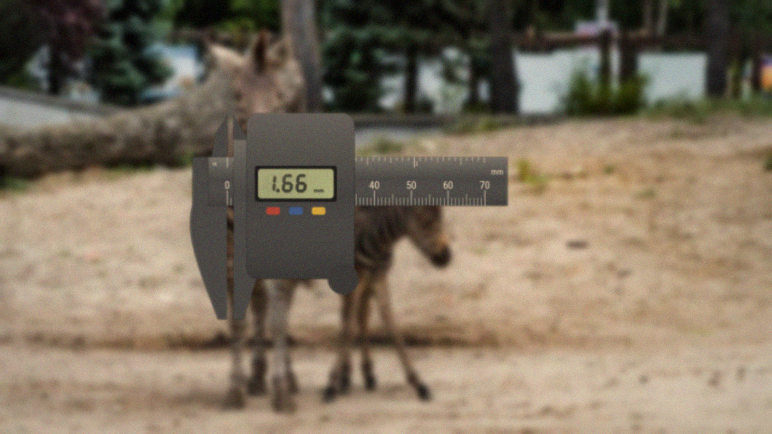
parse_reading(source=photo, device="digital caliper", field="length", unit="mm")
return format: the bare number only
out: 1.66
